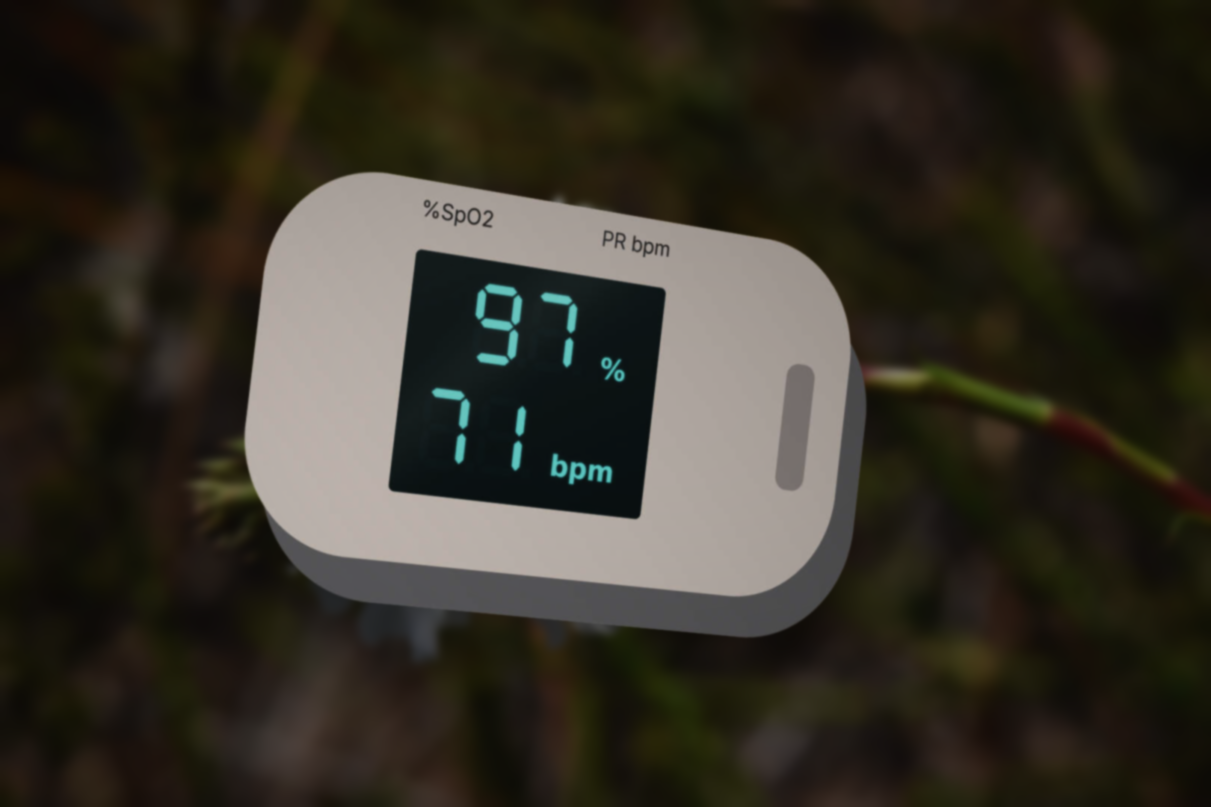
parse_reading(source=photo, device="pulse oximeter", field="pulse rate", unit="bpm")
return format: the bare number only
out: 71
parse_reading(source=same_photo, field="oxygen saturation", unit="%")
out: 97
